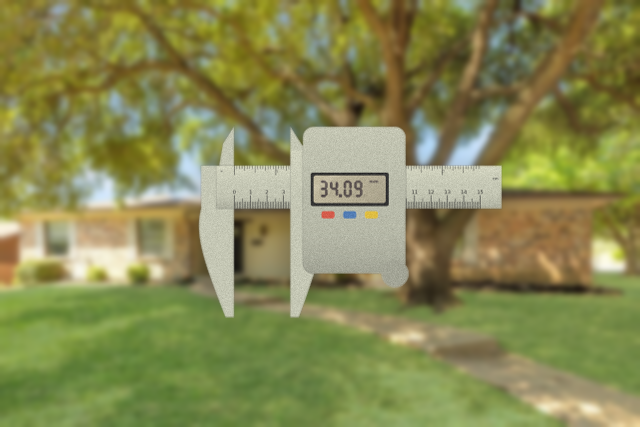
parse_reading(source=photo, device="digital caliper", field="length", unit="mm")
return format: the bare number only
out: 34.09
